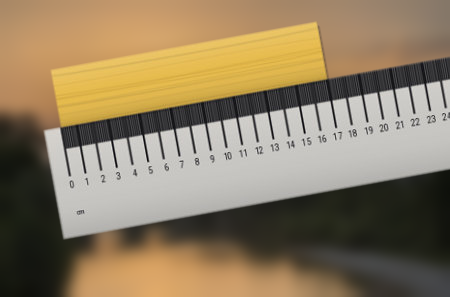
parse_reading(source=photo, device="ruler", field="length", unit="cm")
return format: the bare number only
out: 17
